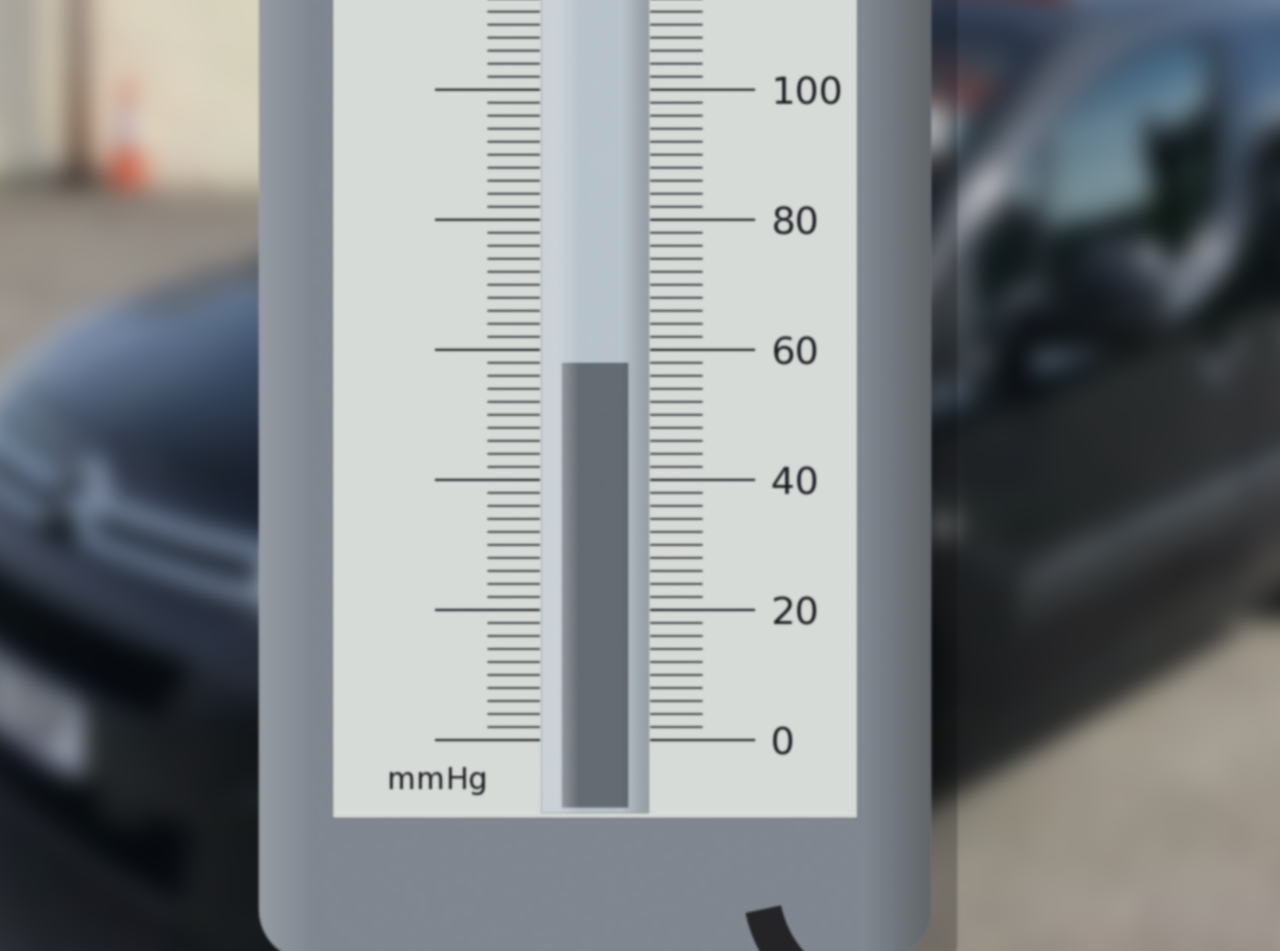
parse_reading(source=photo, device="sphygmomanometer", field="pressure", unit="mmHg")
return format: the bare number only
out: 58
